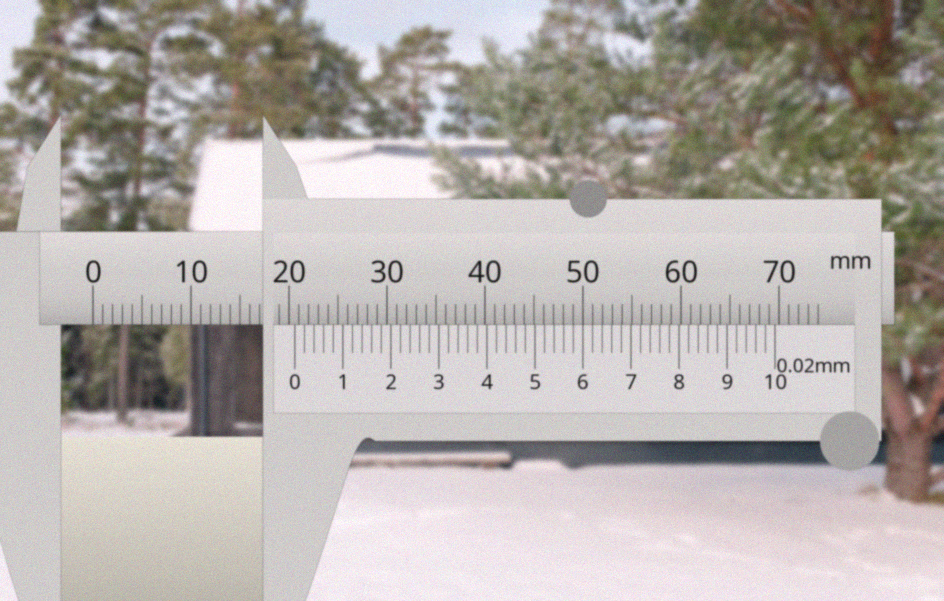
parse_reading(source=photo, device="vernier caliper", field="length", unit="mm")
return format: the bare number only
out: 20.6
